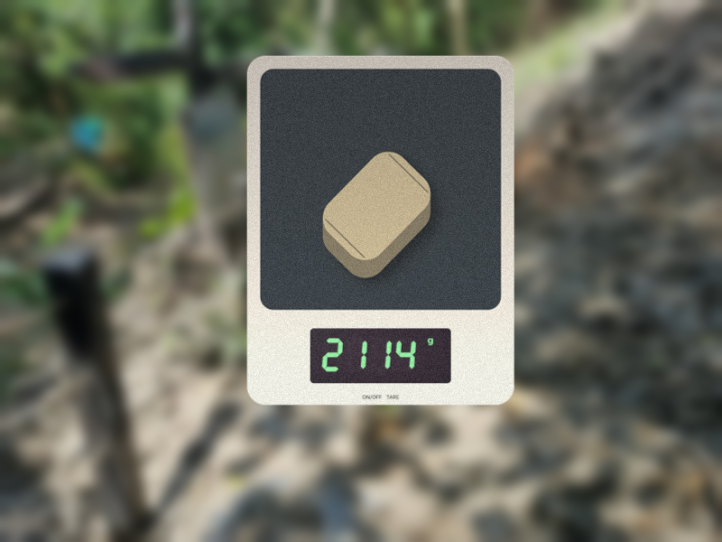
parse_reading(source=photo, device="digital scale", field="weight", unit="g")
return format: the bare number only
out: 2114
